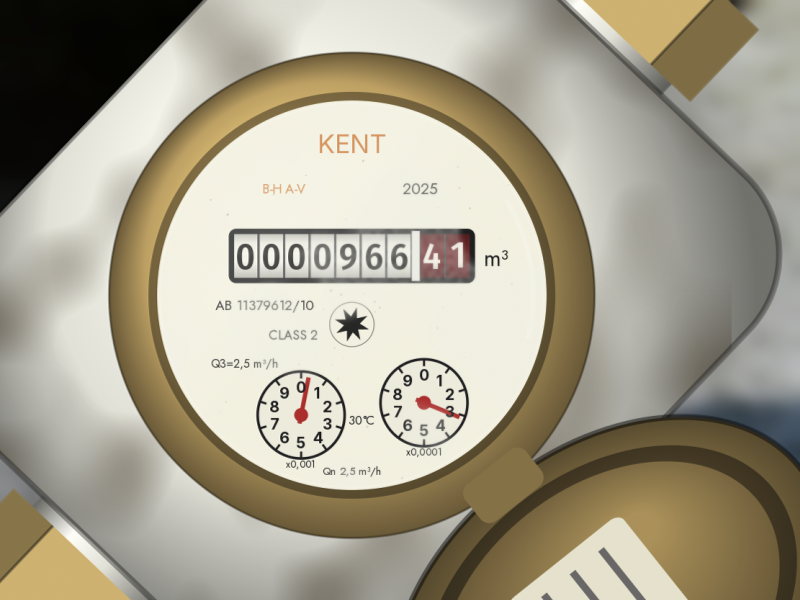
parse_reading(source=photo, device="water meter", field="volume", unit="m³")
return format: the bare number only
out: 966.4103
